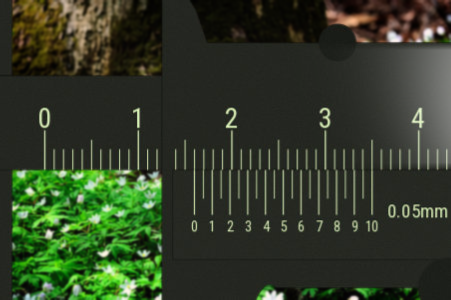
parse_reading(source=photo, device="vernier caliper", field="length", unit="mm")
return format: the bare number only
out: 16.0
